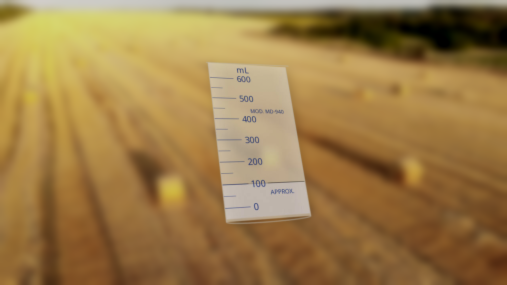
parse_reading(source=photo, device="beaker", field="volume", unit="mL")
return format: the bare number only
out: 100
